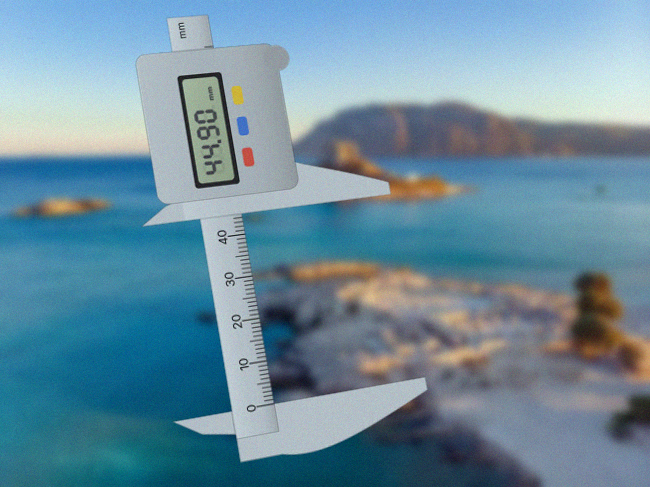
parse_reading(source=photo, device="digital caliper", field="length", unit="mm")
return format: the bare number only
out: 44.90
